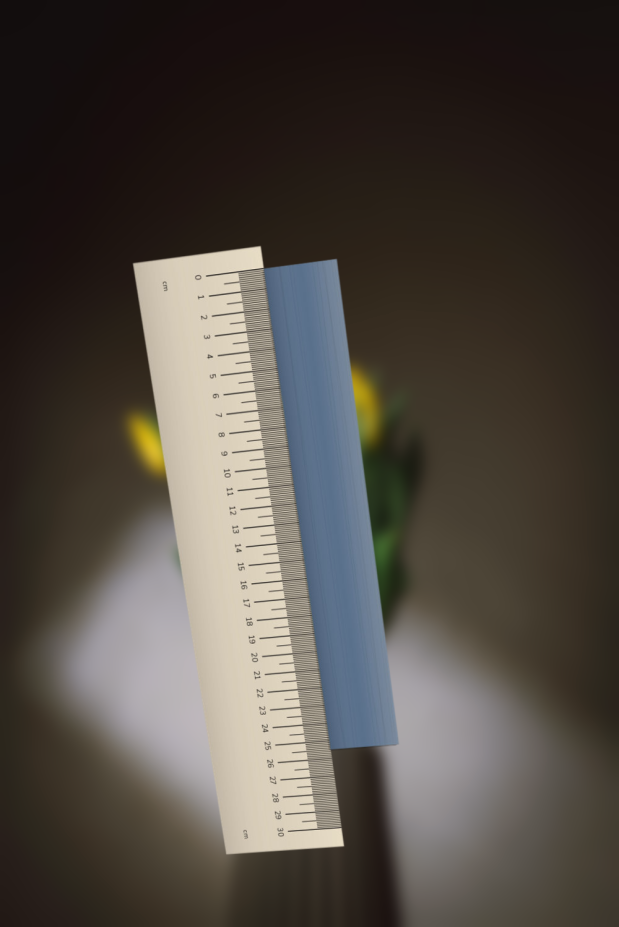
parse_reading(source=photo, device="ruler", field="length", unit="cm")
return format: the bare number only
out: 25.5
